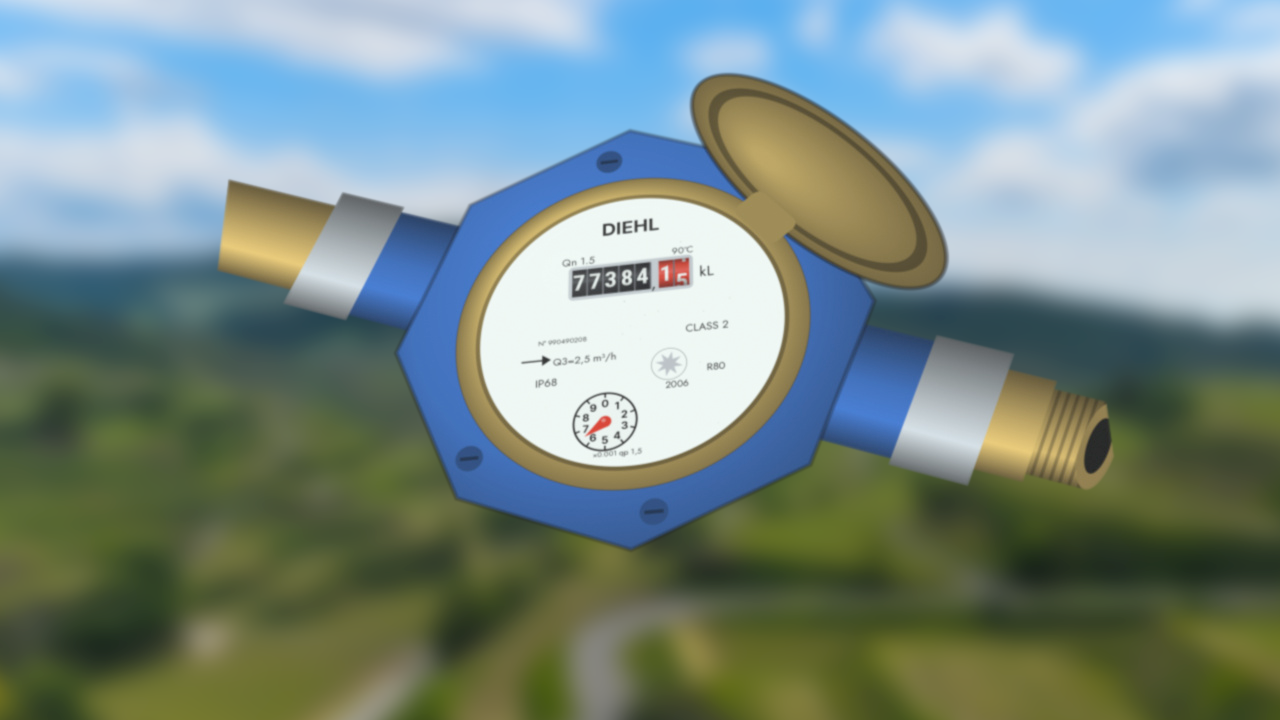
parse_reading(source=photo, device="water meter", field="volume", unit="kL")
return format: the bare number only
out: 77384.146
